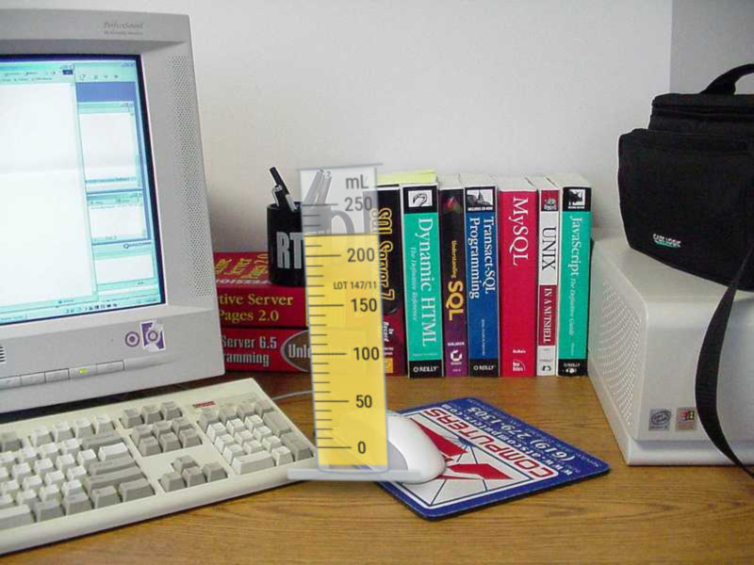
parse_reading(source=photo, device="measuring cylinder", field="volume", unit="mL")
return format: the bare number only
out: 220
